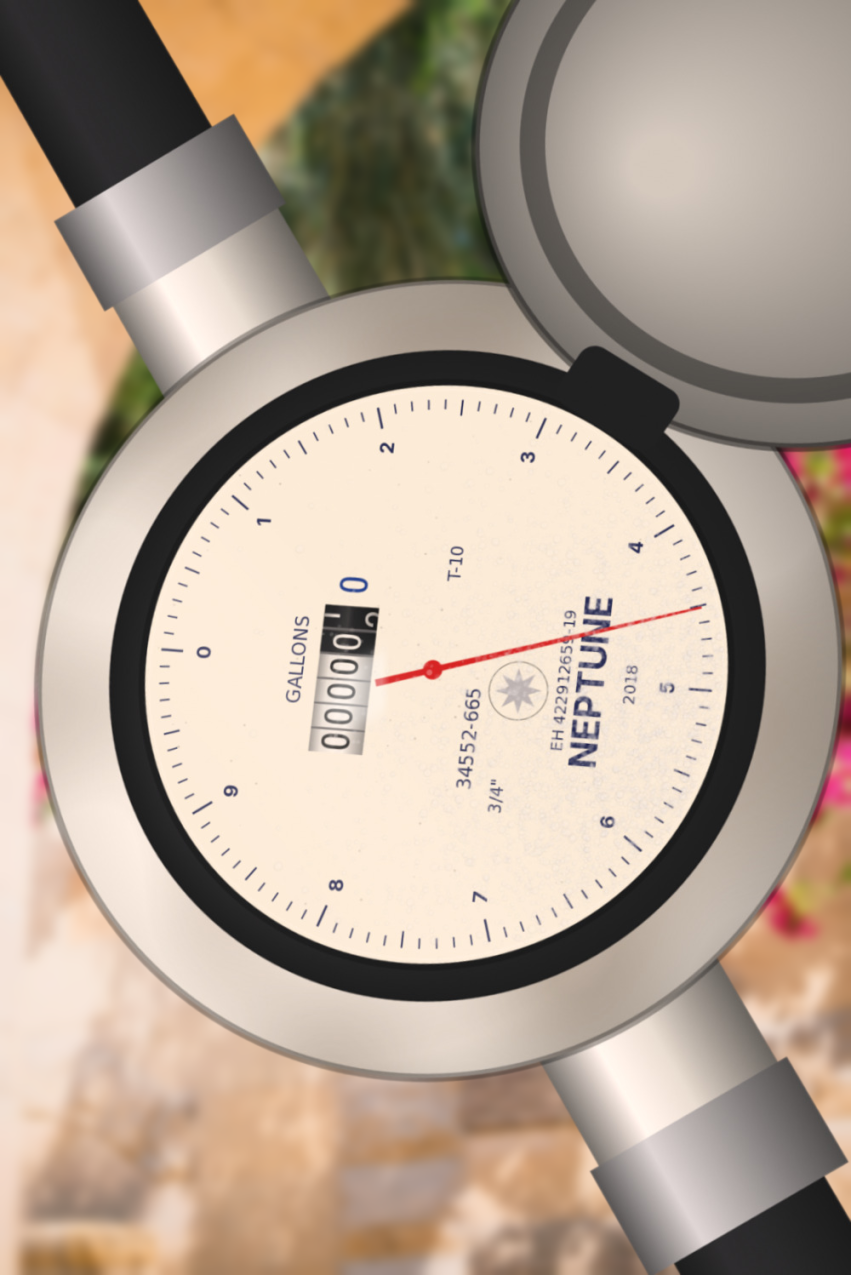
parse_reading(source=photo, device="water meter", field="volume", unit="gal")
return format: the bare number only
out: 14.5
